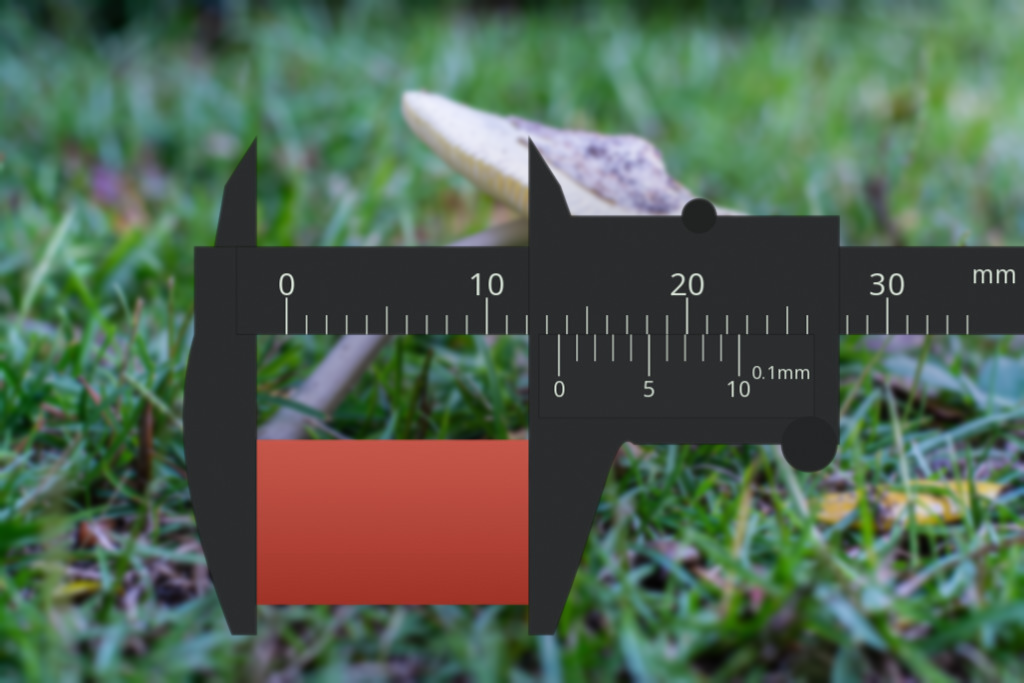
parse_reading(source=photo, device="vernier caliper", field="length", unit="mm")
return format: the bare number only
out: 13.6
